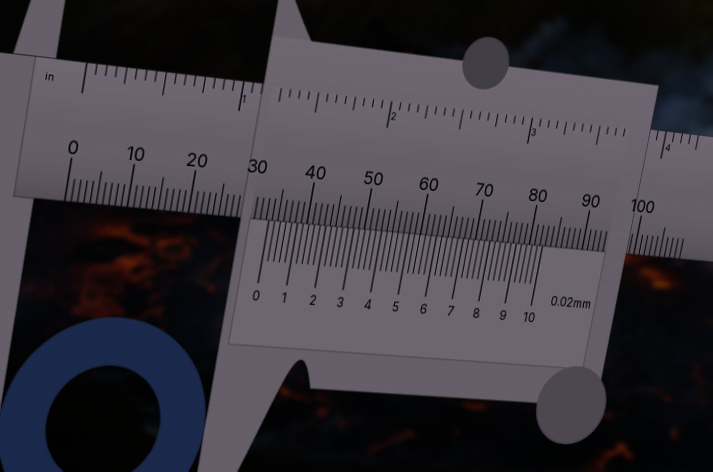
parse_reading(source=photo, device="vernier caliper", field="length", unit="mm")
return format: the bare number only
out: 33.5
